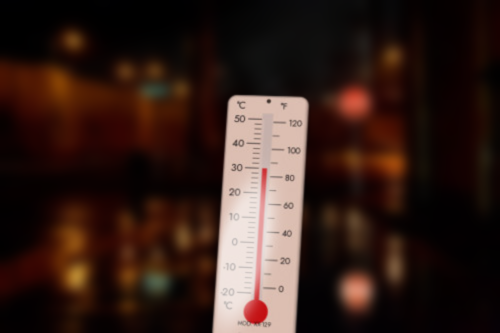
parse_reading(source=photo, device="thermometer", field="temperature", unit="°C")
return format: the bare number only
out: 30
